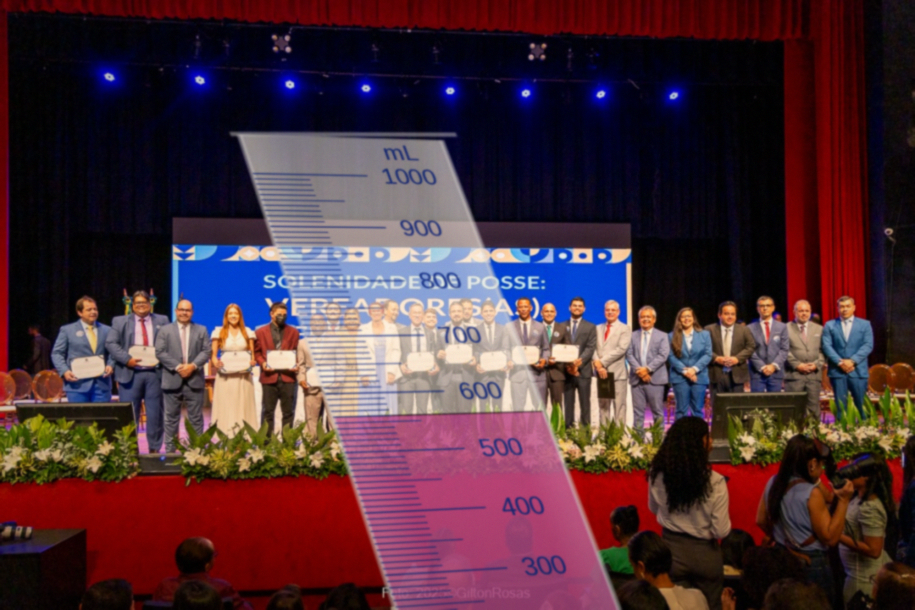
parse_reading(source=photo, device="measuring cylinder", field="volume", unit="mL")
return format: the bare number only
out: 560
